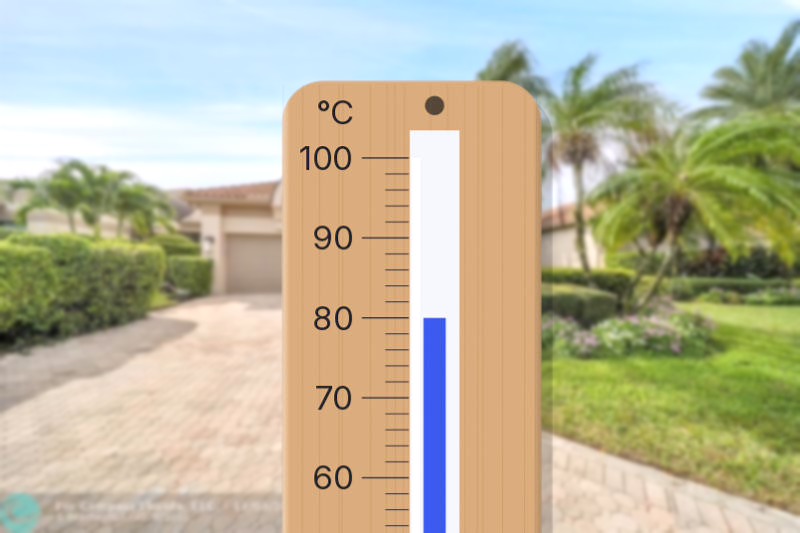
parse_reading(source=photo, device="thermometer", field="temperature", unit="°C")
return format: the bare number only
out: 80
